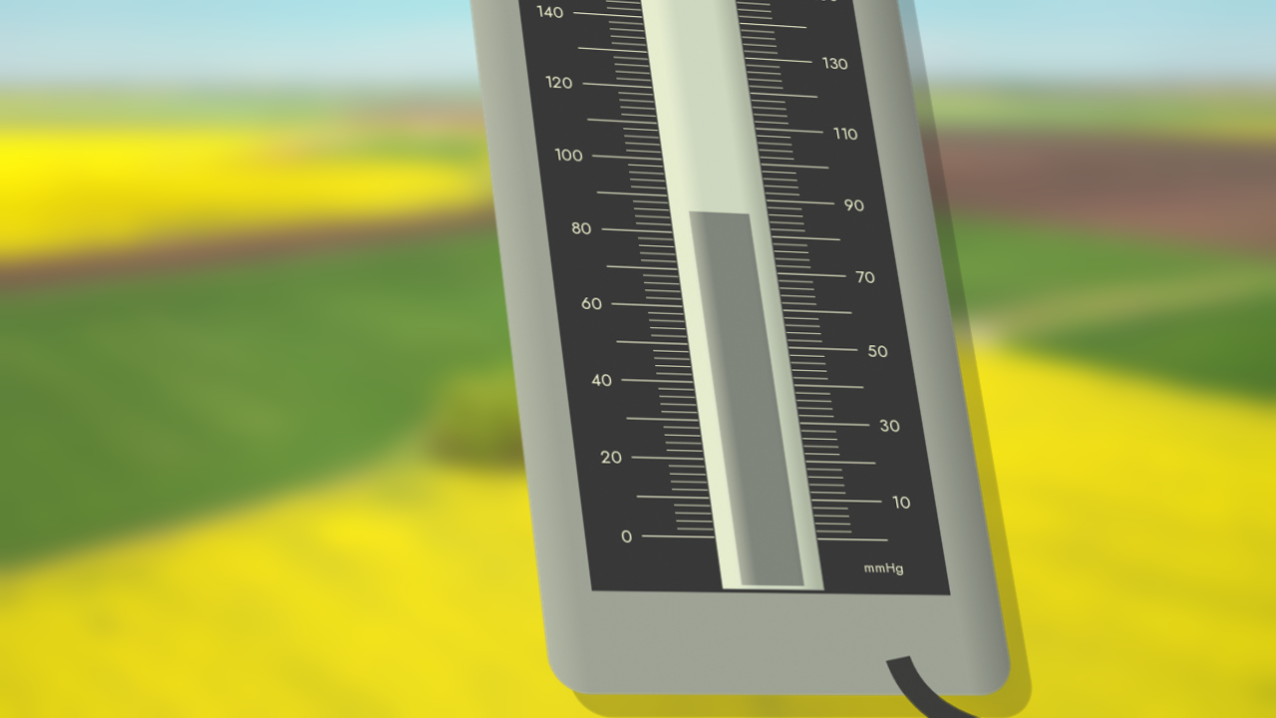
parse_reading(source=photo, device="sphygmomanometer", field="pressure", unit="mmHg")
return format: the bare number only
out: 86
